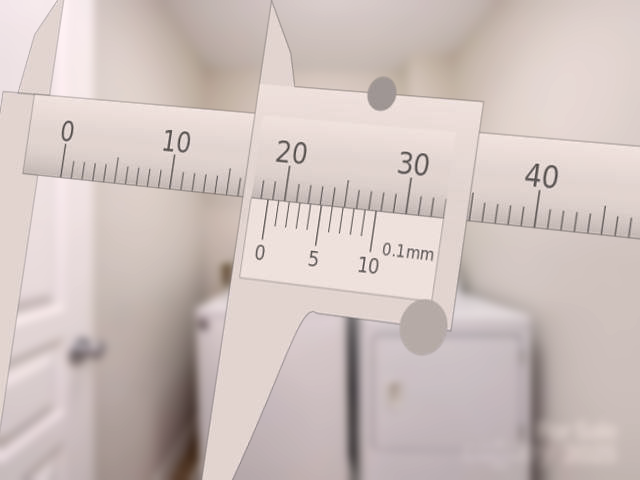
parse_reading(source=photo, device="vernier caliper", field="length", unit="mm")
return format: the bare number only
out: 18.6
